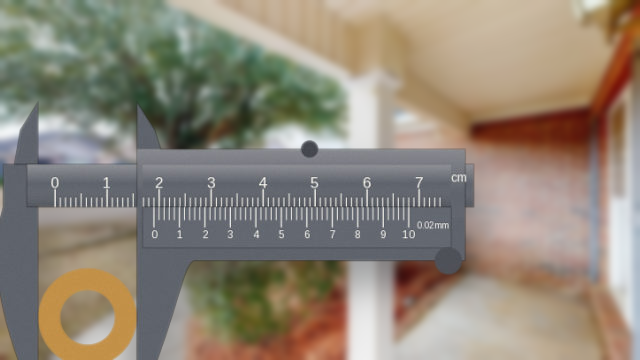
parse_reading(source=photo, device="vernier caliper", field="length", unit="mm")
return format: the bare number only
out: 19.0
